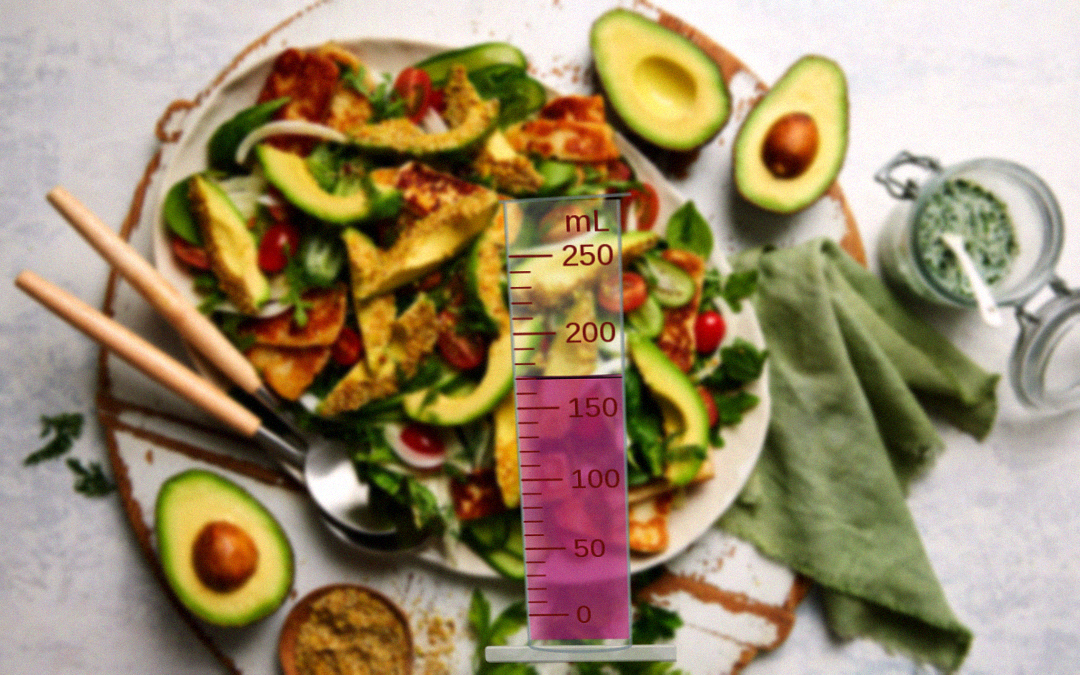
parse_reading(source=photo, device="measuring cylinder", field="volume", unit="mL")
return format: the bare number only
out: 170
